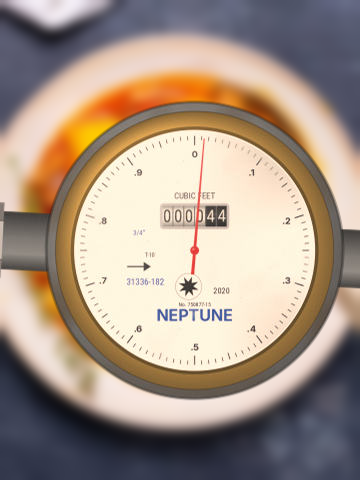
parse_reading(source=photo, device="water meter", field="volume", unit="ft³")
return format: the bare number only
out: 44.01
